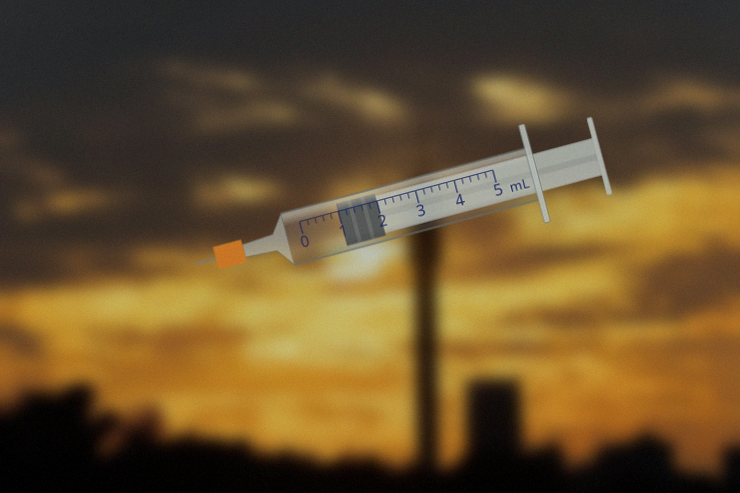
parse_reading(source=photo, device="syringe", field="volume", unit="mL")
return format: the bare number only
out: 1
